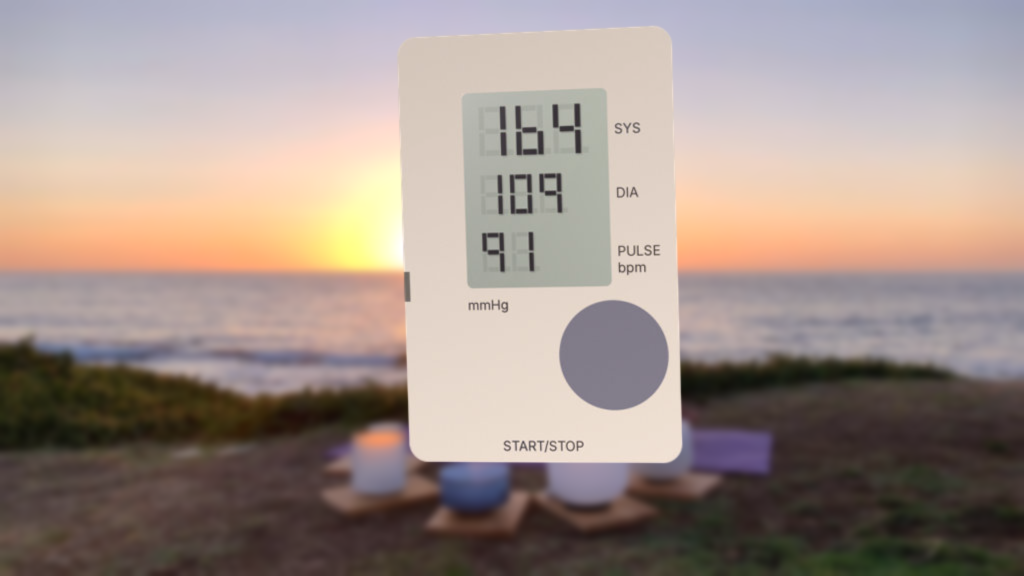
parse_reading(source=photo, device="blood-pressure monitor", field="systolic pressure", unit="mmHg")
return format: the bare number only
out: 164
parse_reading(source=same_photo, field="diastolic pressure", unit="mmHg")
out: 109
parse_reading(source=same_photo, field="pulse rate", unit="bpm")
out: 91
